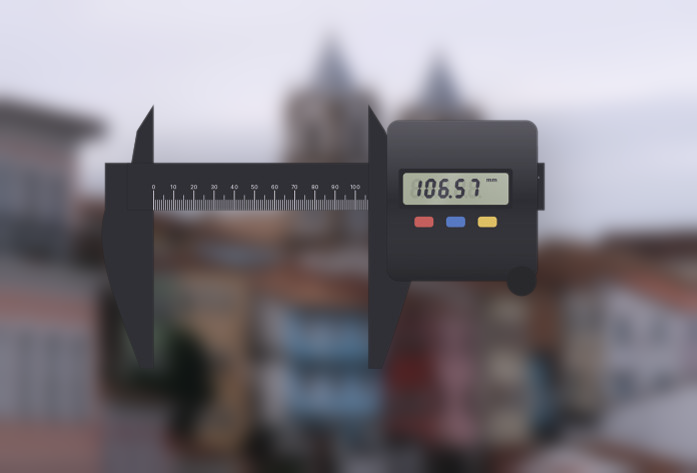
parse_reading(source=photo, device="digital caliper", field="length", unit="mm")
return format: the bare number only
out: 106.57
